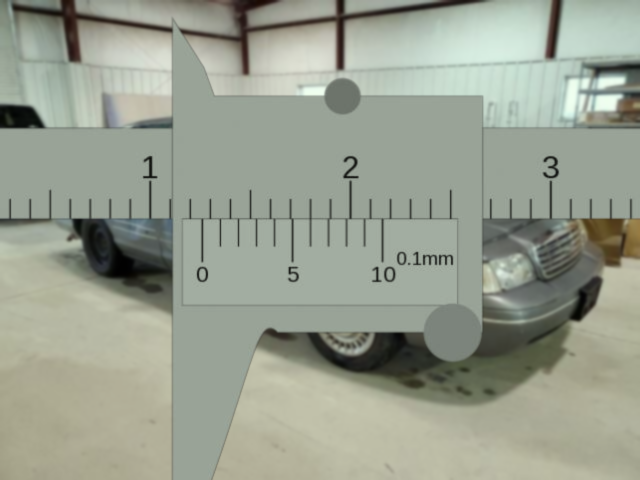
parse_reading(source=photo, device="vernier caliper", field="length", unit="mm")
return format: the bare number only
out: 12.6
